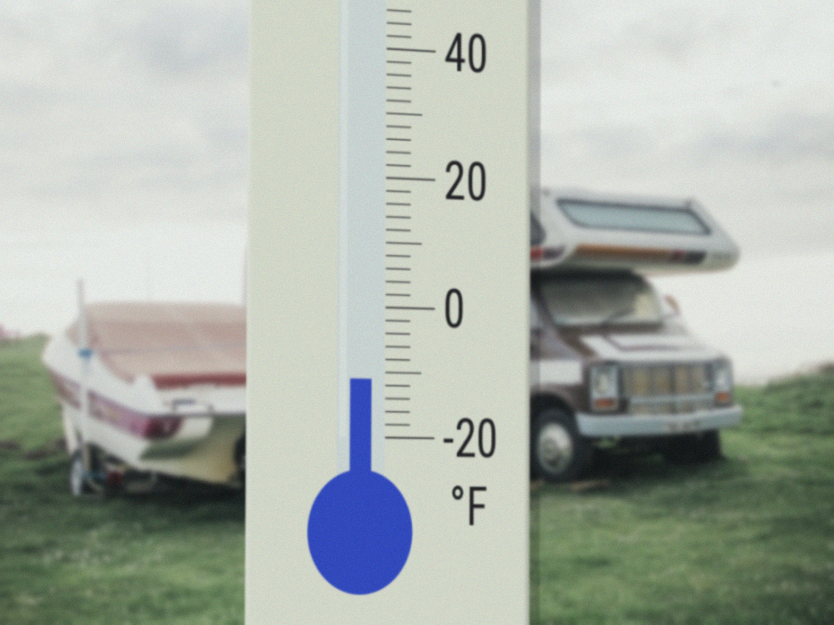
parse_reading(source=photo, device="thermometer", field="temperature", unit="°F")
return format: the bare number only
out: -11
